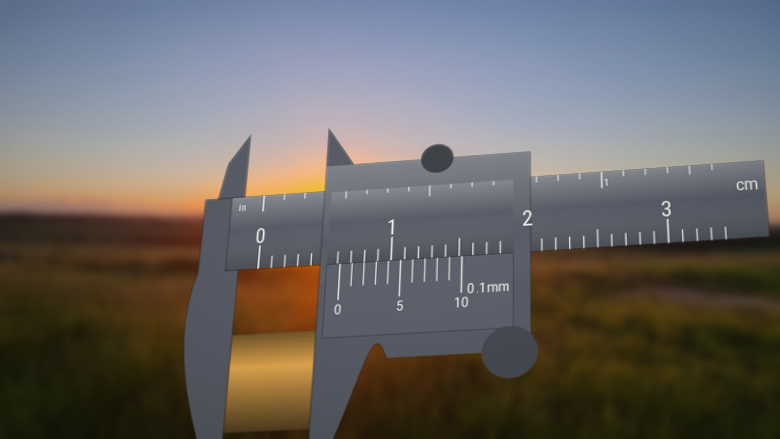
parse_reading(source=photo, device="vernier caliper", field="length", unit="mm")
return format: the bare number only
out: 6.2
